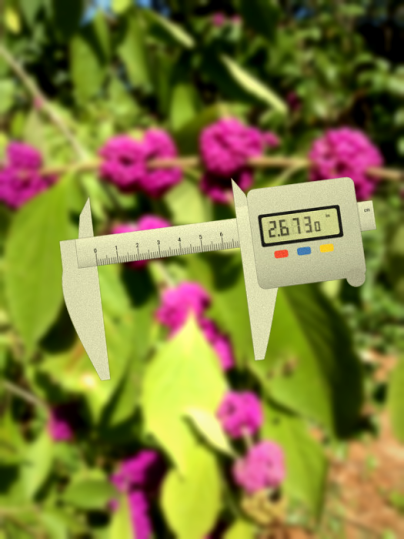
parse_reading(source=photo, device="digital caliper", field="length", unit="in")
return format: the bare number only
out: 2.6730
